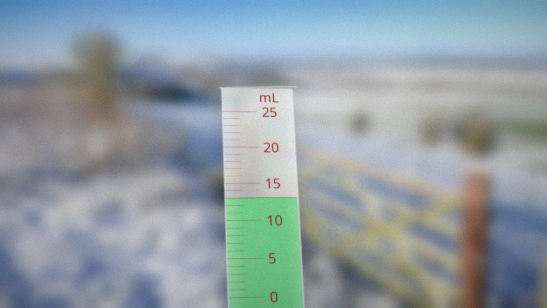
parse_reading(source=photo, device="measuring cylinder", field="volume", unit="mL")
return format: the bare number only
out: 13
